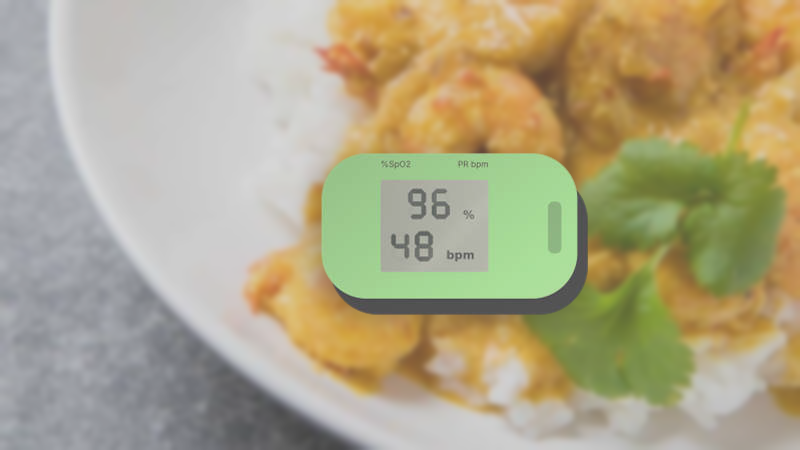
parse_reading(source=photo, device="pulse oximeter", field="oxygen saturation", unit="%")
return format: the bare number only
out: 96
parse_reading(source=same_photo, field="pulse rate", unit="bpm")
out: 48
